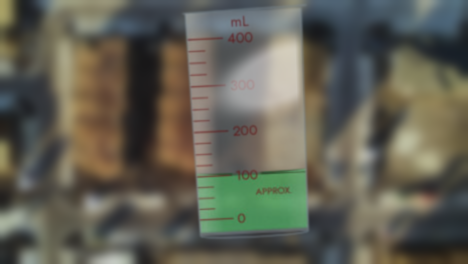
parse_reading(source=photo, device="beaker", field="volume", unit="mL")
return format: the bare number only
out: 100
